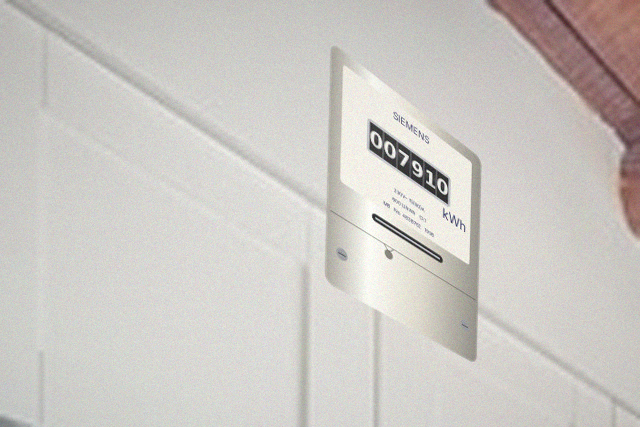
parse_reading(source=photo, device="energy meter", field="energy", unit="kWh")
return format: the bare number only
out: 7910
